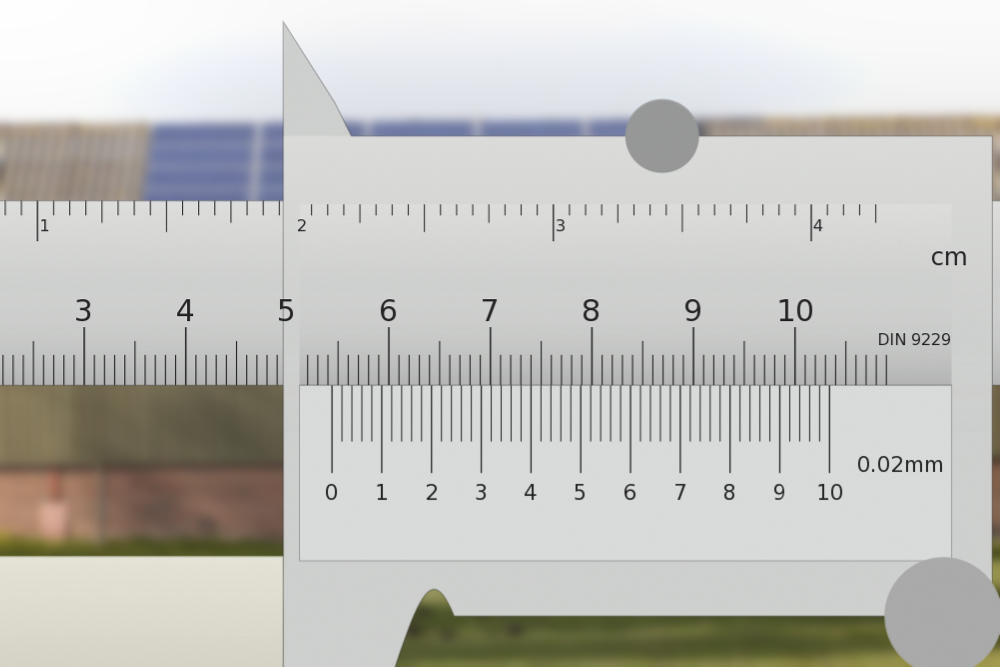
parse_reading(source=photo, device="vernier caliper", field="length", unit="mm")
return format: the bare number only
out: 54.4
